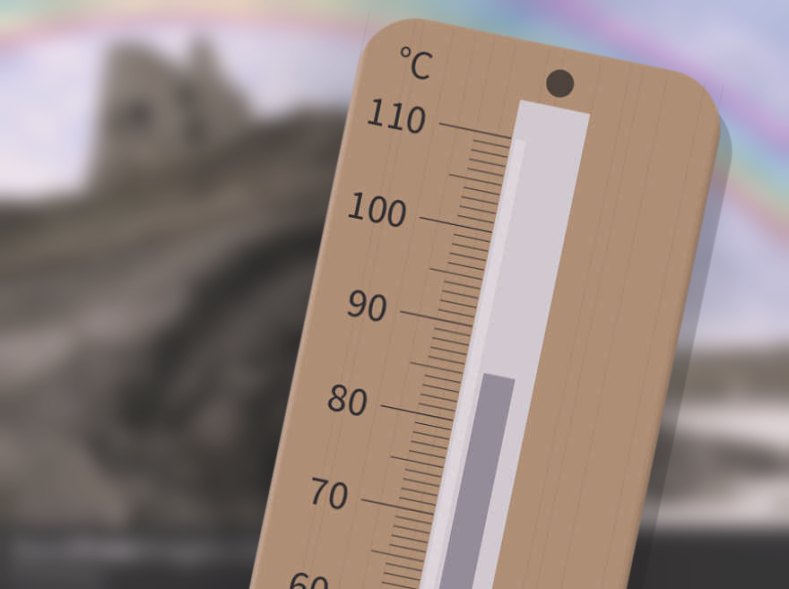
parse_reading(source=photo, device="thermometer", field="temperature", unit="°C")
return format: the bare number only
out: 85.5
